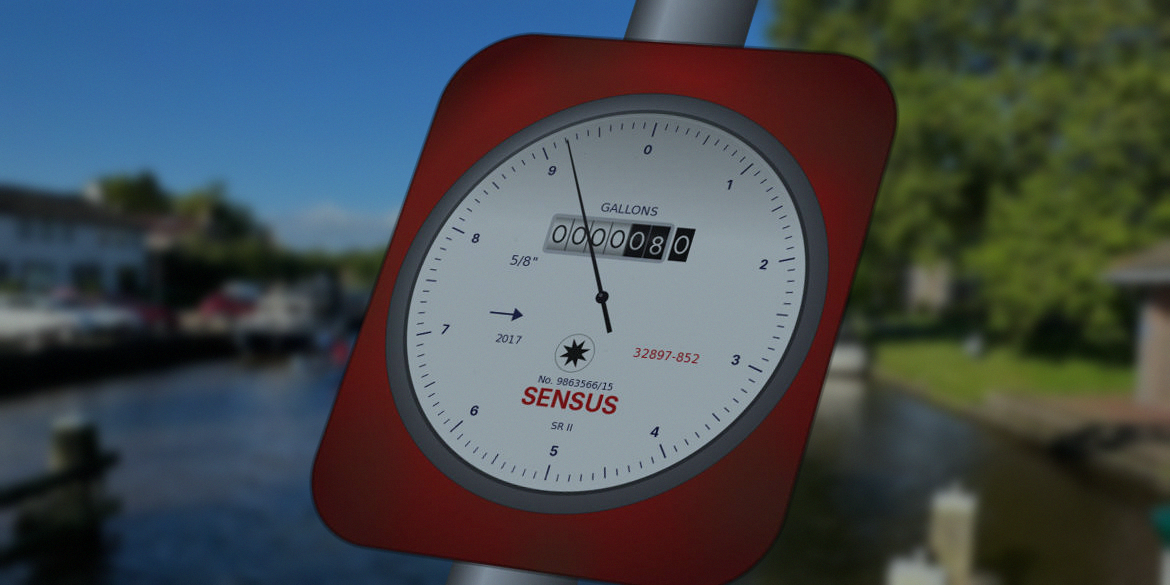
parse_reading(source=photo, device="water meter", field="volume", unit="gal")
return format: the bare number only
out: 79.2
